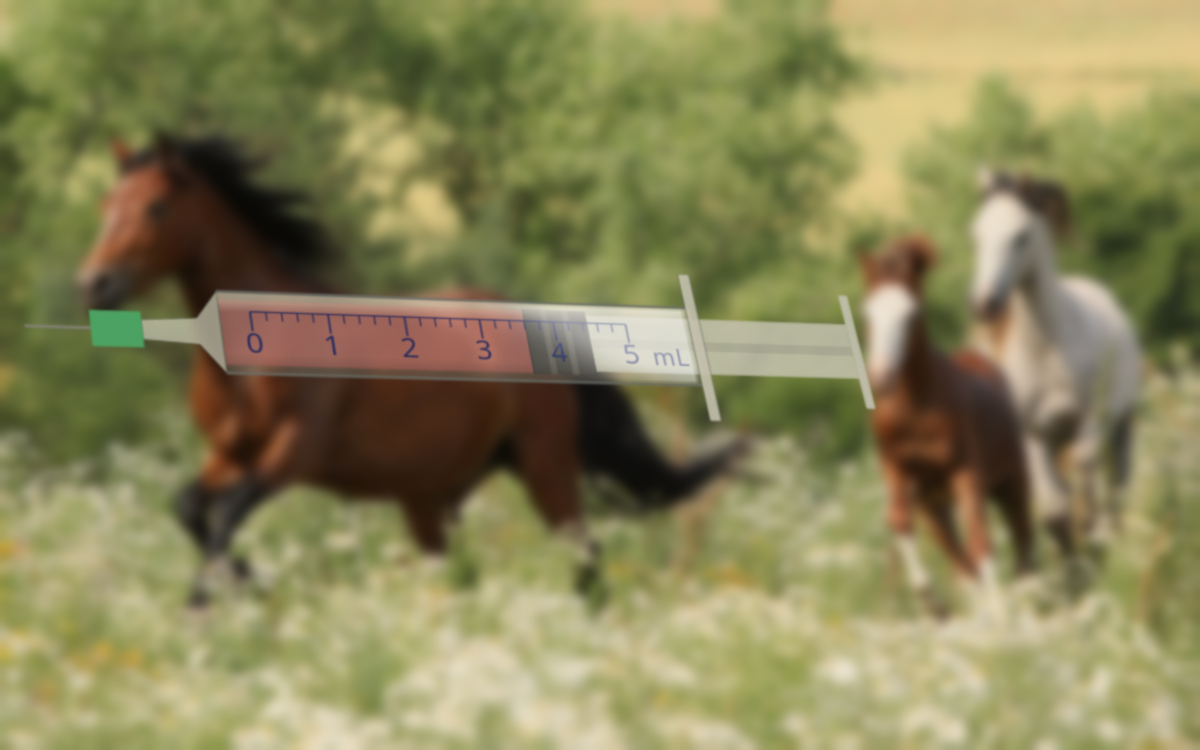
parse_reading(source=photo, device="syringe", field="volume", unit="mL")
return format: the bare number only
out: 3.6
